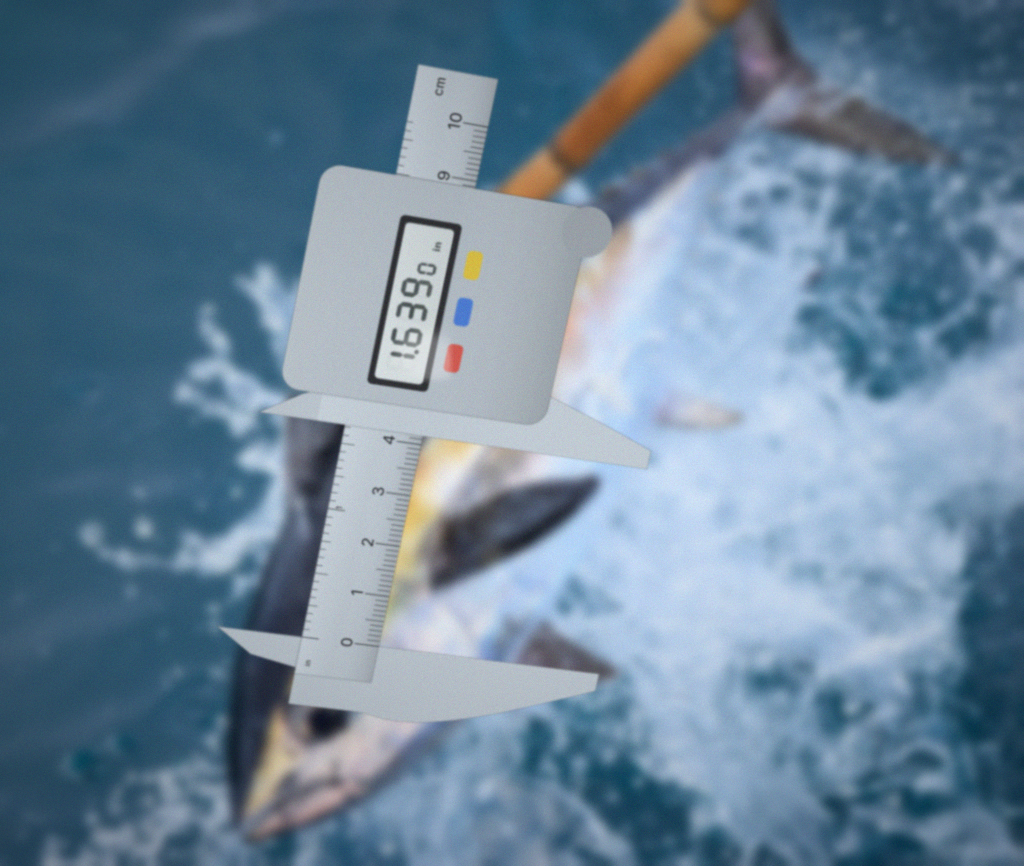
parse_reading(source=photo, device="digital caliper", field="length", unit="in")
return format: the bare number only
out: 1.6390
